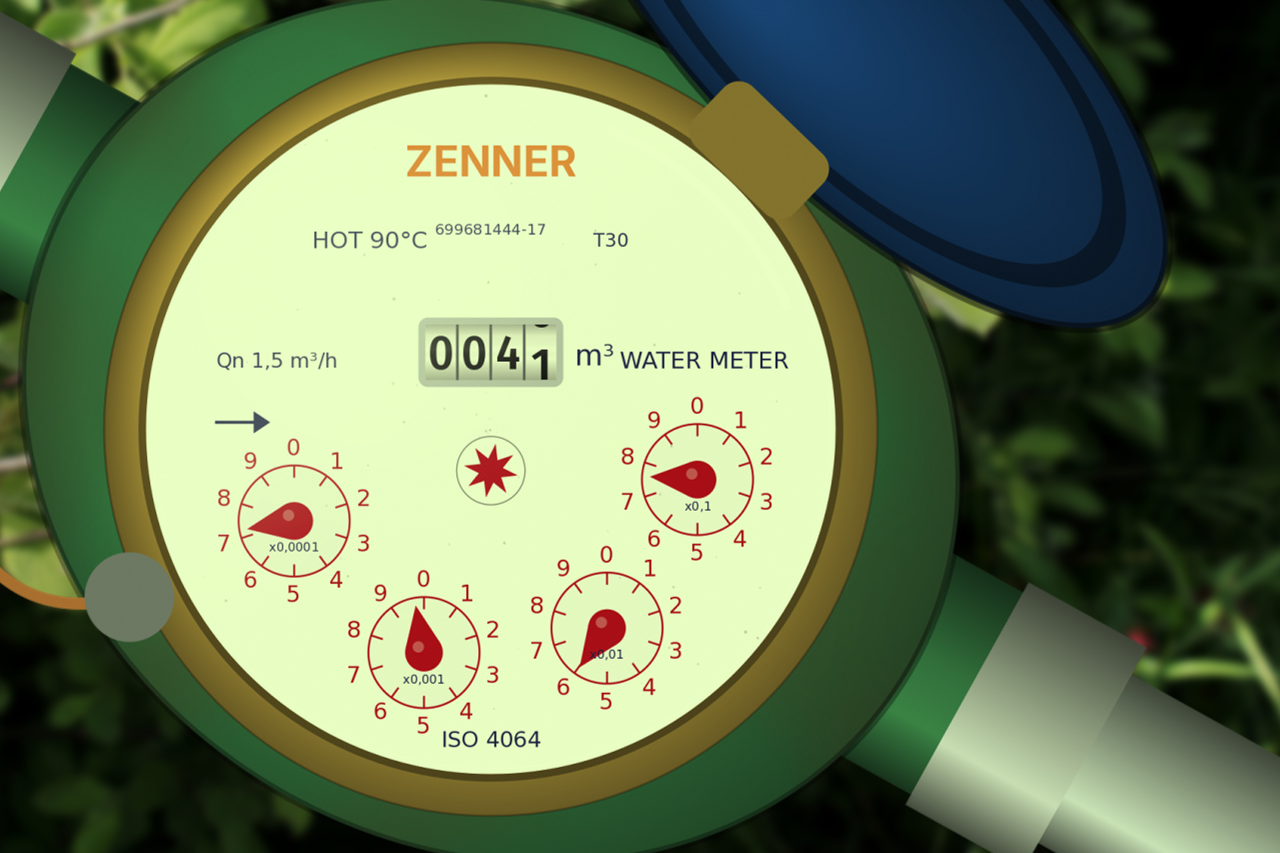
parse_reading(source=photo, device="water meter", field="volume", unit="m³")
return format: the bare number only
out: 40.7597
